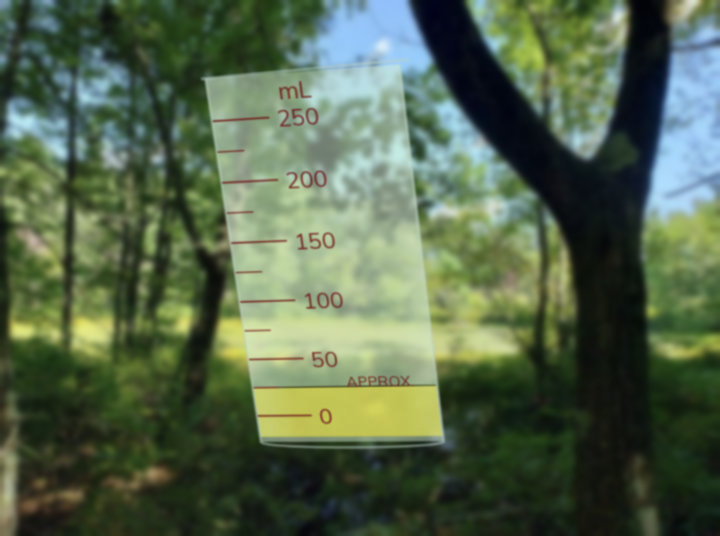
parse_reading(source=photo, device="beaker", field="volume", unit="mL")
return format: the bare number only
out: 25
